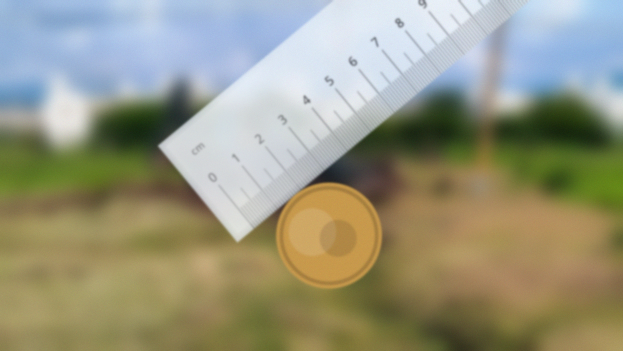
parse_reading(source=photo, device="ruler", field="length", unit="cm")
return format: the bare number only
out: 3.5
